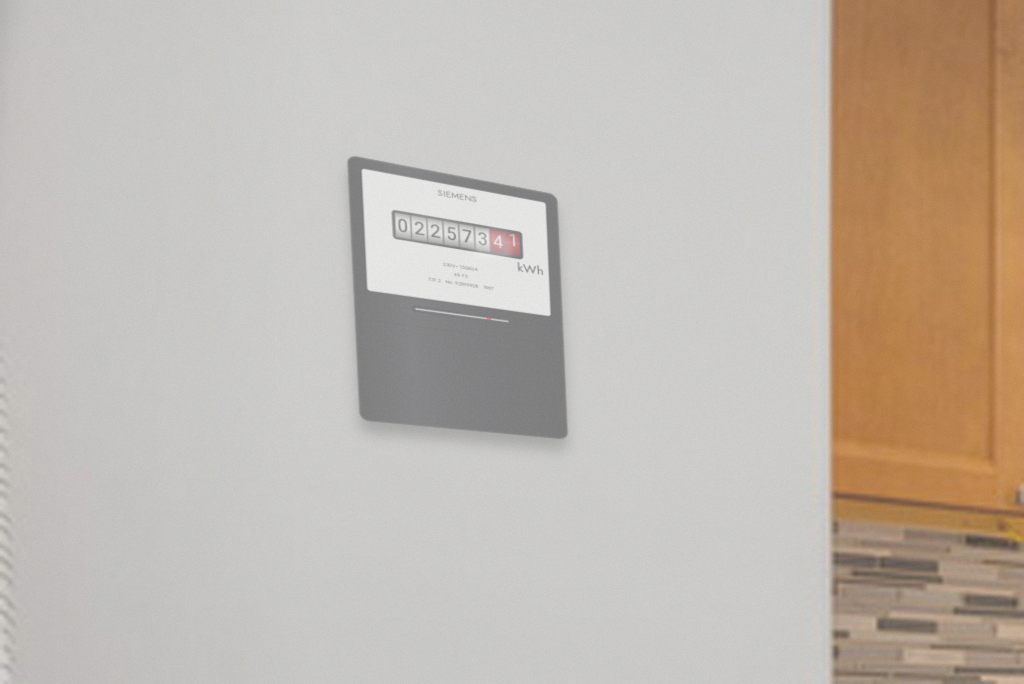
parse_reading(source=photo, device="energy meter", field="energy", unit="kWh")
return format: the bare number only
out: 22573.41
